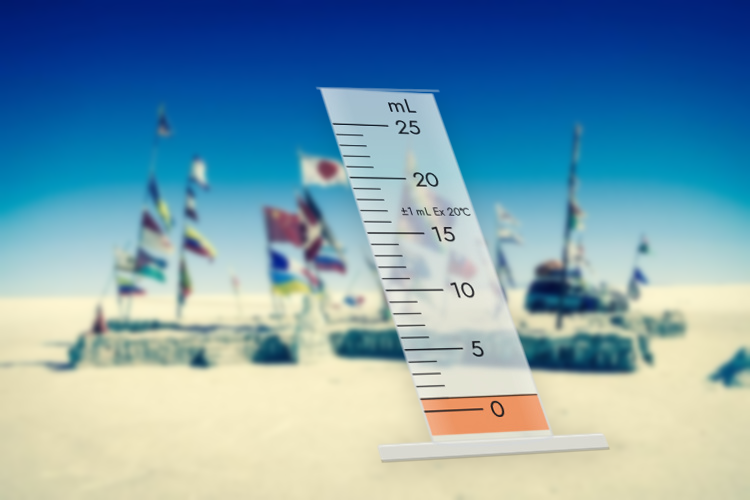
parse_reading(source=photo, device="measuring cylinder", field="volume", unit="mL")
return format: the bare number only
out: 1
